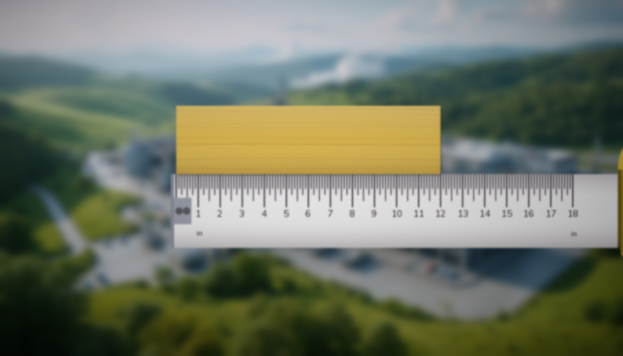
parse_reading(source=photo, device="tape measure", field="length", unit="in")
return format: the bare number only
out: 12
